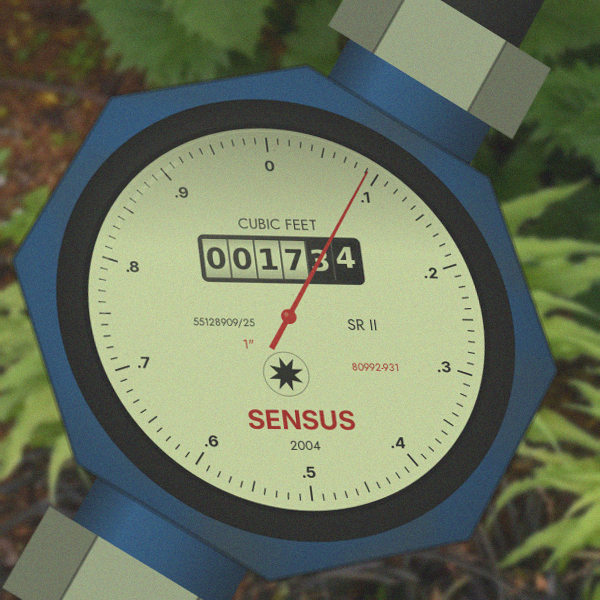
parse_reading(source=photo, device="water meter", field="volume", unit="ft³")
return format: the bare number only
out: 1734.09
